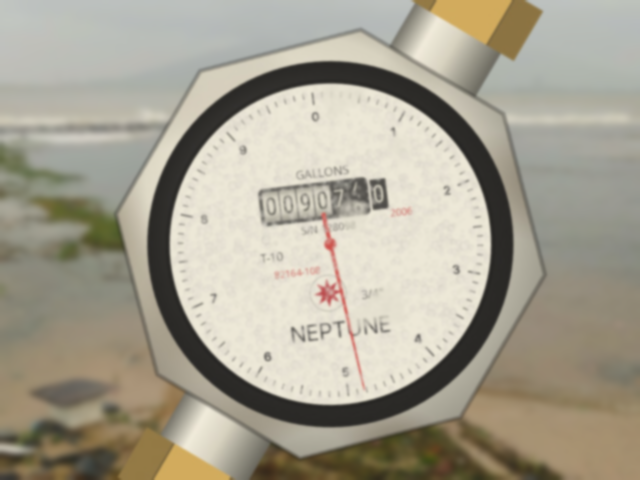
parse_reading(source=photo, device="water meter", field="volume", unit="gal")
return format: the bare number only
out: 90774.8
